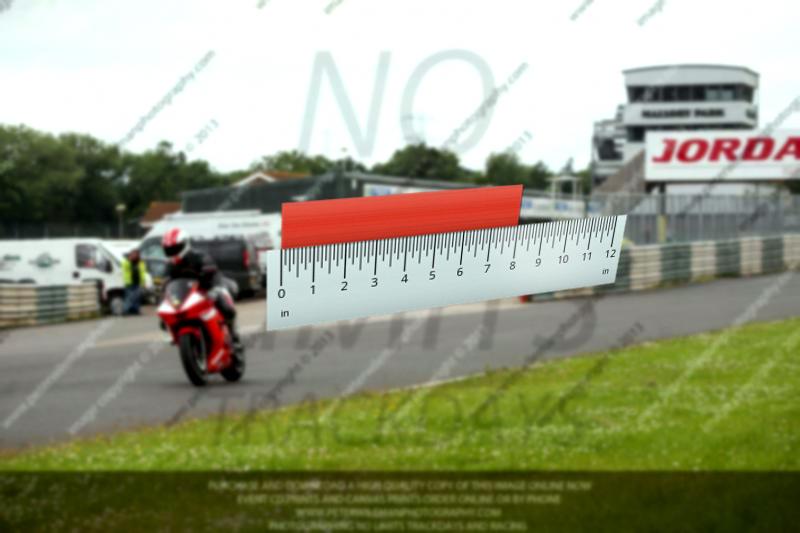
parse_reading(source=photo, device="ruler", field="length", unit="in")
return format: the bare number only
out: 8
